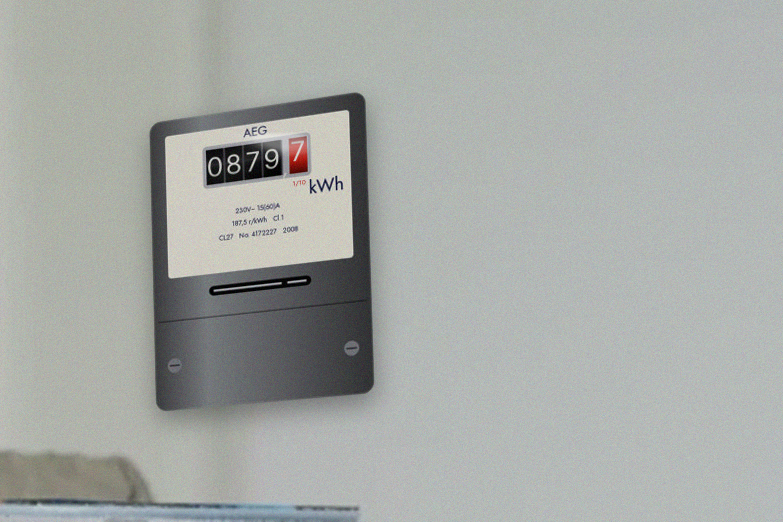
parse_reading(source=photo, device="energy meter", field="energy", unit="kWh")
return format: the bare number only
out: 879.7
